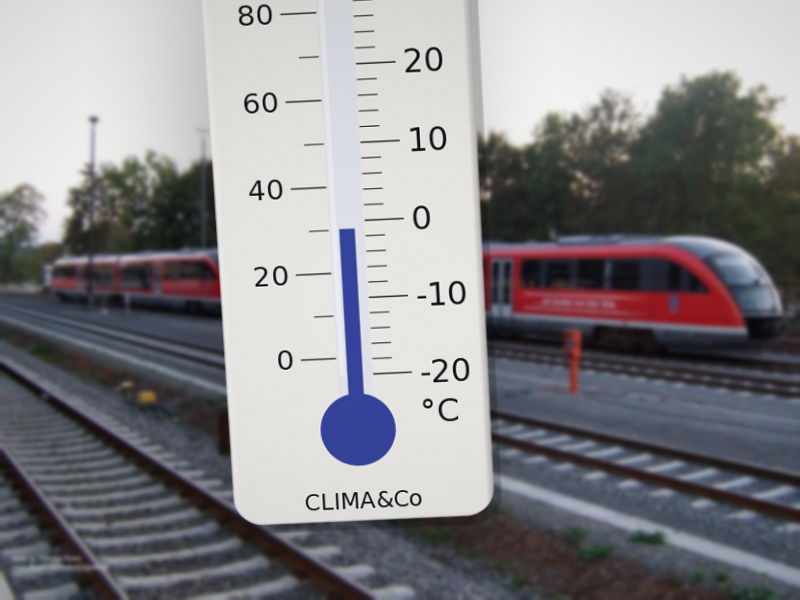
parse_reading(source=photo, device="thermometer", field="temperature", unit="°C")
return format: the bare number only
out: -1
